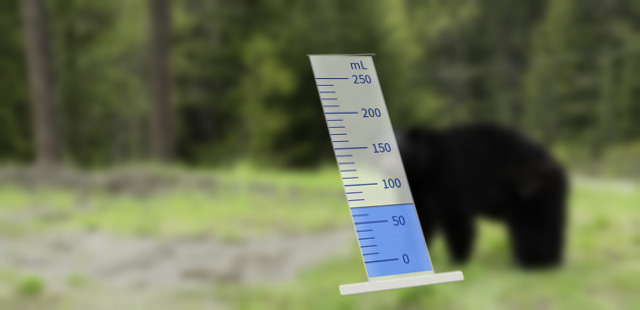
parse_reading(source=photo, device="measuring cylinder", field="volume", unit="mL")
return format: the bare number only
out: 70
